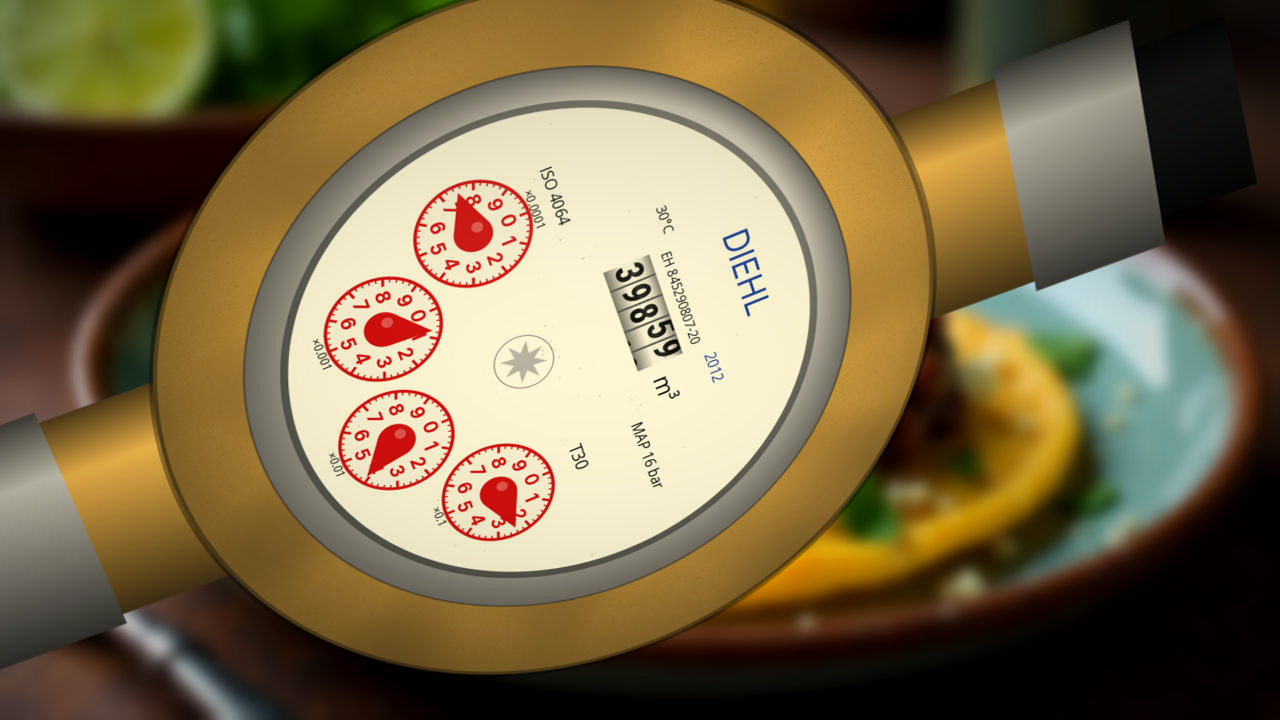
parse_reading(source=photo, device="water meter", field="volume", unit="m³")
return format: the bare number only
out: 39859.2407
